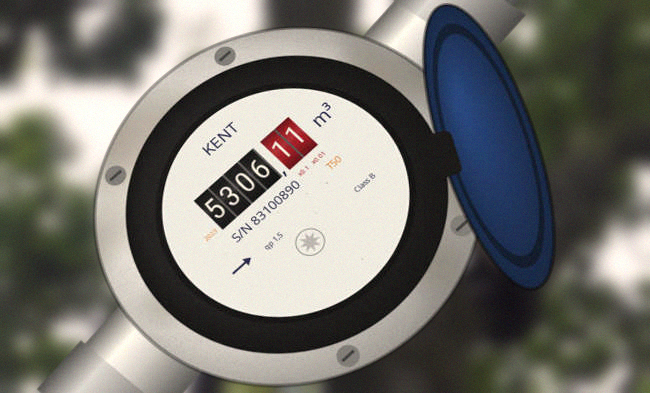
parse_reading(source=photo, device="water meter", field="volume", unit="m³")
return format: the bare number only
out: 5306.11
